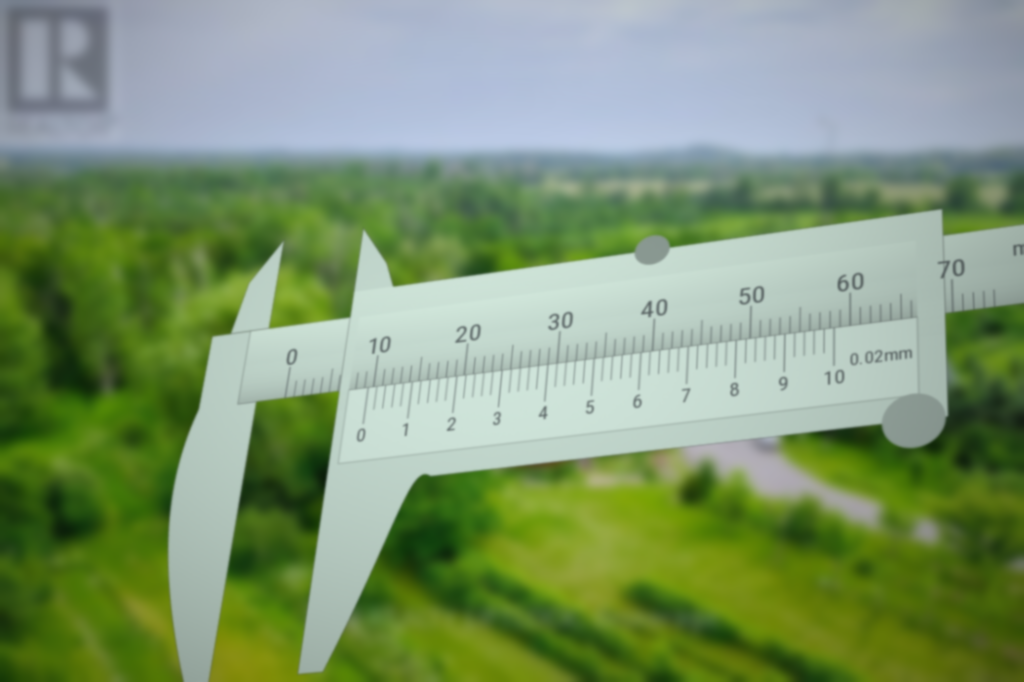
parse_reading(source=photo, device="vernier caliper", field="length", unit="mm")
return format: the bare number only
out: 9.4
